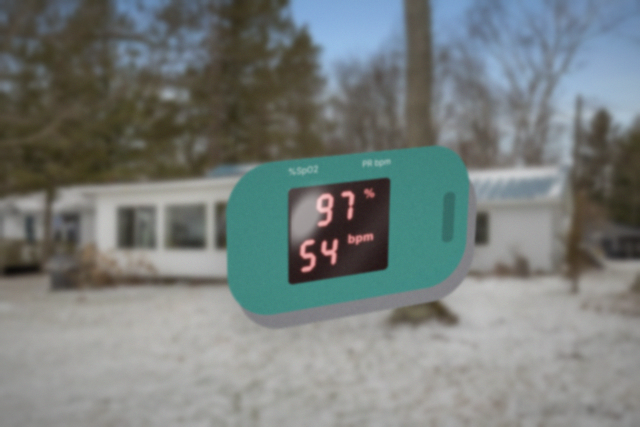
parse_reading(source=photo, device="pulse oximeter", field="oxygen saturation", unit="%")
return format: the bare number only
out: 97
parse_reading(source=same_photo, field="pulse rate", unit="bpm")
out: 54
